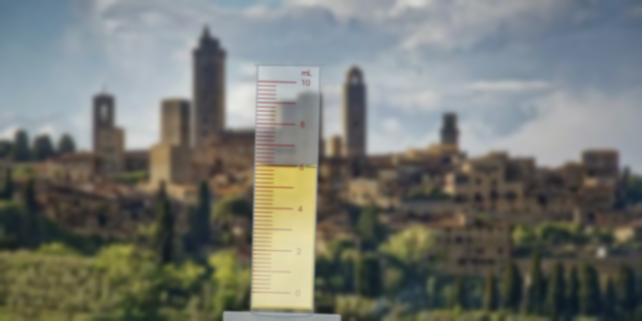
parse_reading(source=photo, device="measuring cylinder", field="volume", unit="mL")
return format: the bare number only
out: 6
